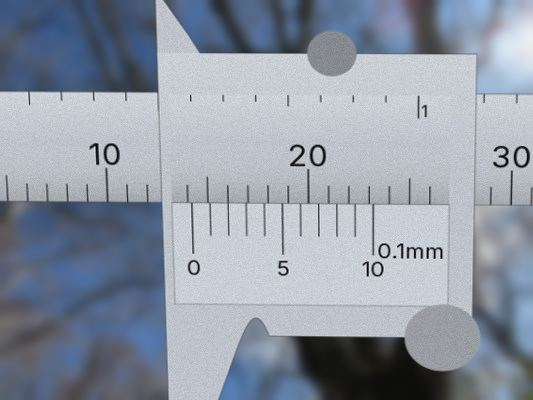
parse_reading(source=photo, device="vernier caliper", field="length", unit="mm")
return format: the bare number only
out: 14.2
